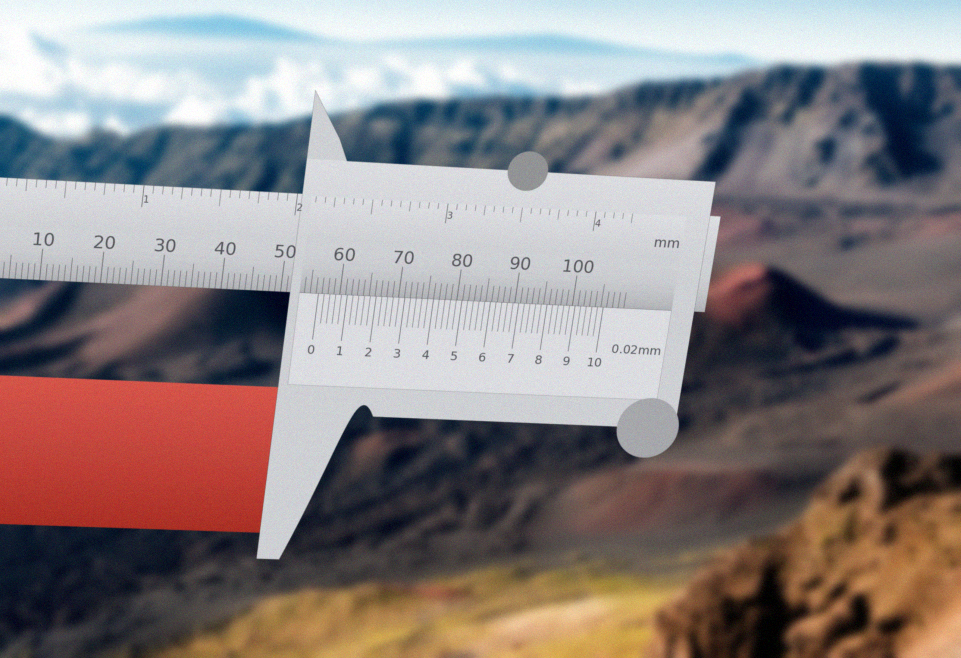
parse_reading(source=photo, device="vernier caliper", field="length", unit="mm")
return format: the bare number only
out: 56.4
